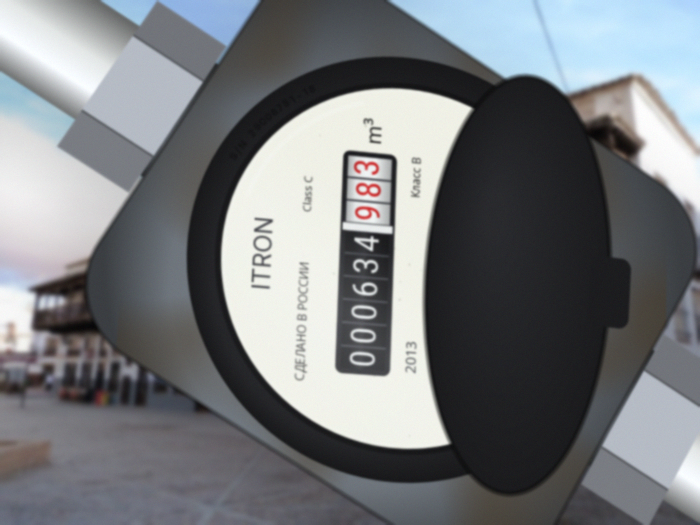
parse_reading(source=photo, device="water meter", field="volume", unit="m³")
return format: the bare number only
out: 634.983
